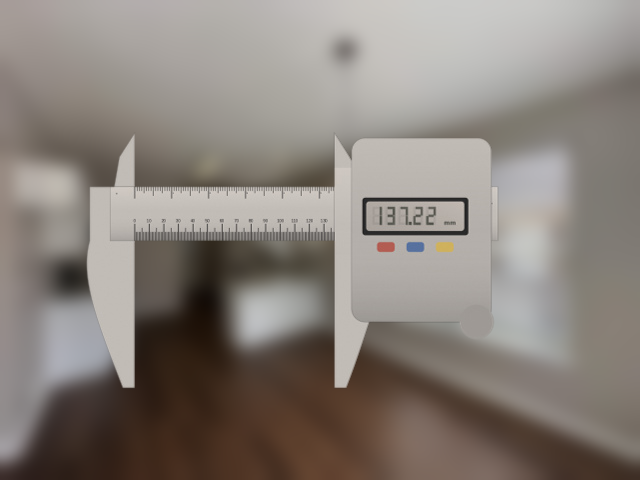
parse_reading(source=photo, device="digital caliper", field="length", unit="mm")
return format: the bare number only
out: 137.22
